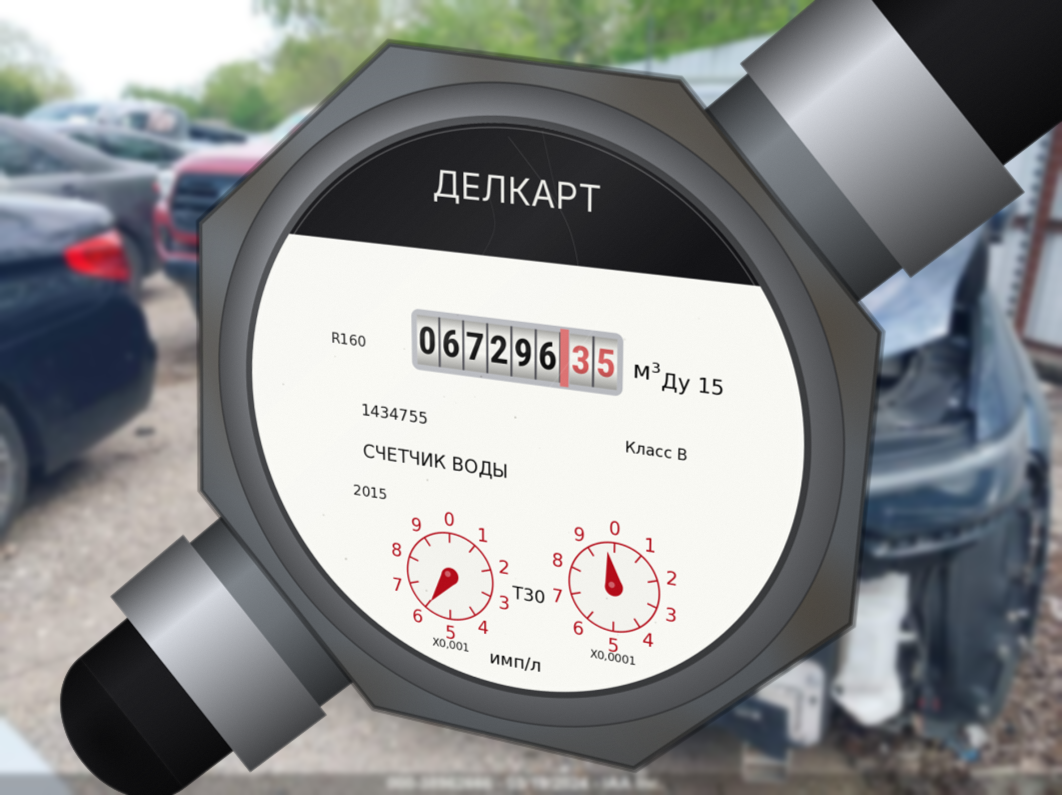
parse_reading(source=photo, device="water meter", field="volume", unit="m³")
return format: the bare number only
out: 67296.3559
